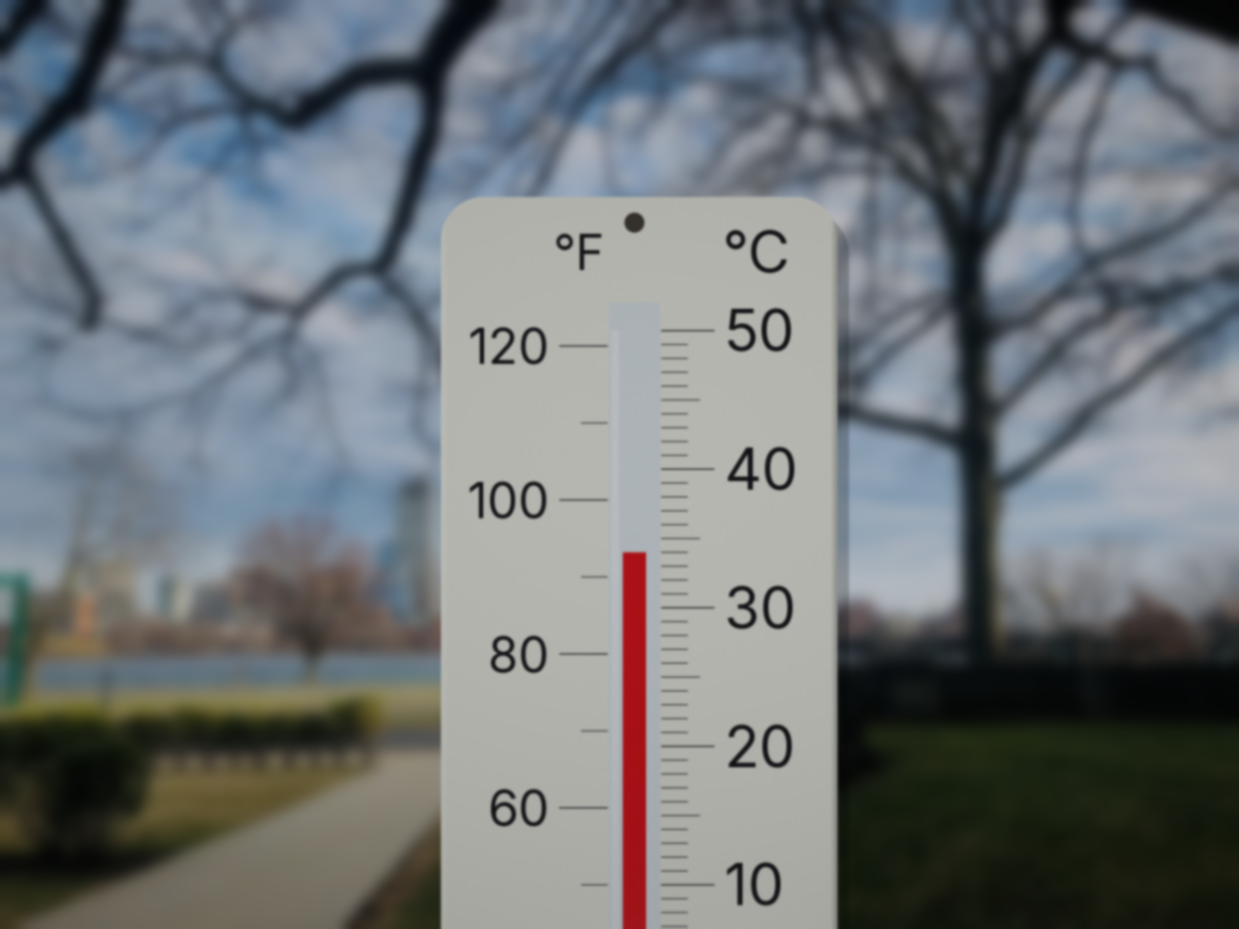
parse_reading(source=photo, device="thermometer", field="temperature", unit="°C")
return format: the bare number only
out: 34
